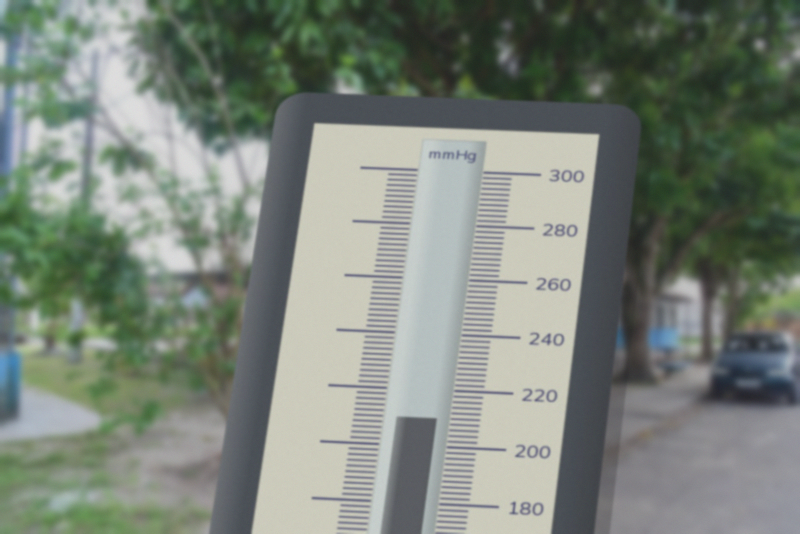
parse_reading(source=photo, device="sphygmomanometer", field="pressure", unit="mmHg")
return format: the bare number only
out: 210
